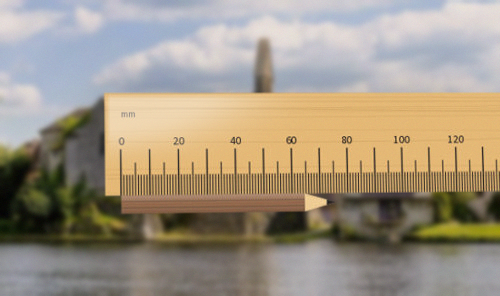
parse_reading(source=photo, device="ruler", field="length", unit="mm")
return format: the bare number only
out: 75
